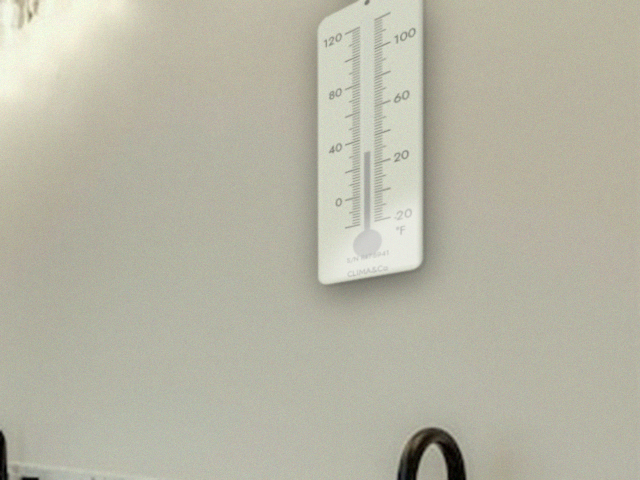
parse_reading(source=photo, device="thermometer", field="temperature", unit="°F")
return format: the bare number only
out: 30
